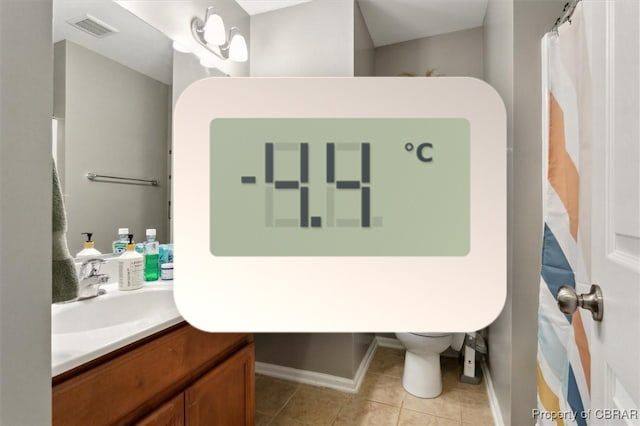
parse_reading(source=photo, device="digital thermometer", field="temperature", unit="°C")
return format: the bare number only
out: -4.4
